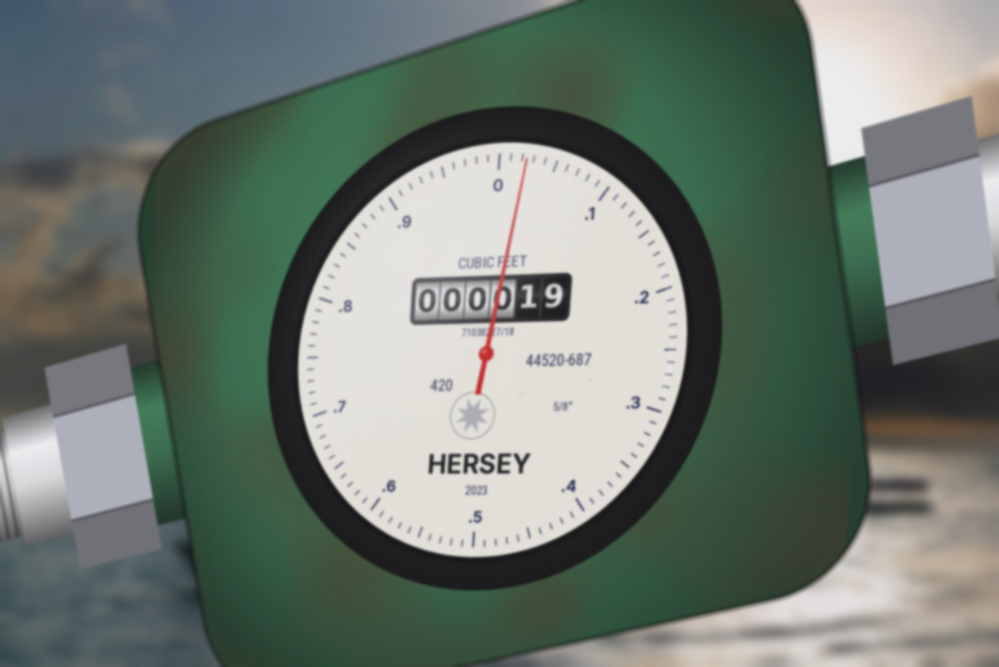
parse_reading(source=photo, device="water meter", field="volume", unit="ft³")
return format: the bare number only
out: 19.02
